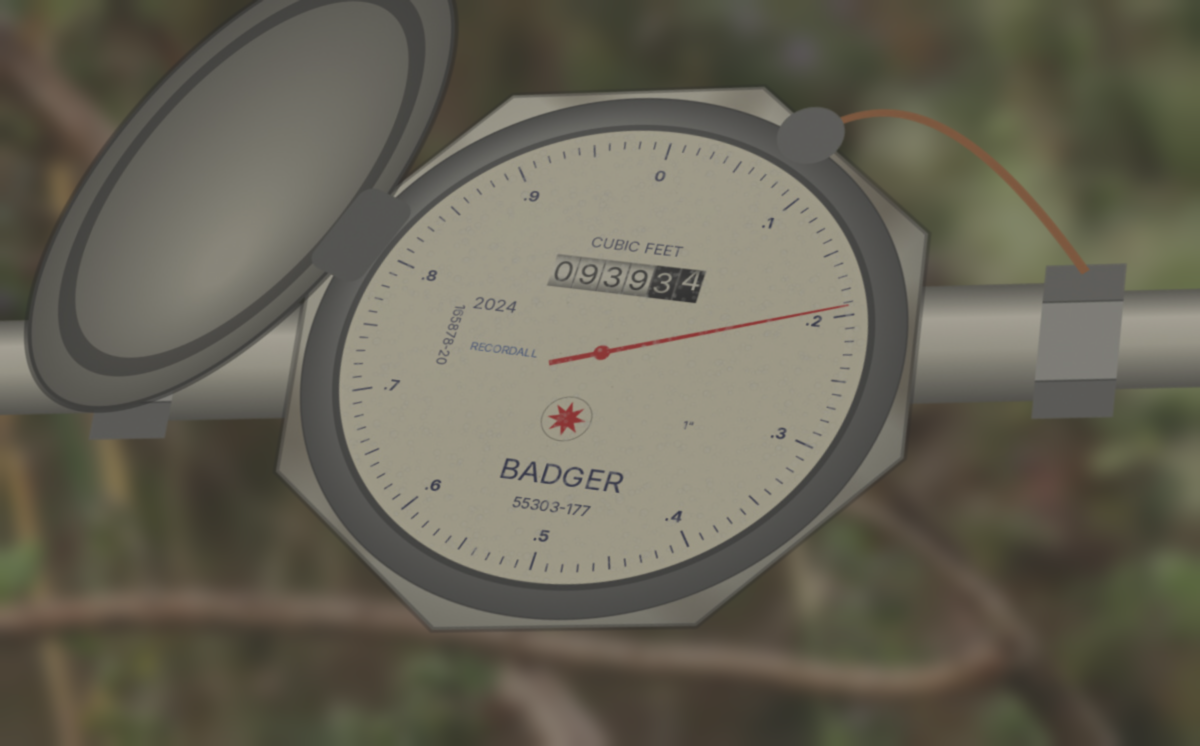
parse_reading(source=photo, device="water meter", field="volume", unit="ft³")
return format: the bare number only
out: 93934.19
